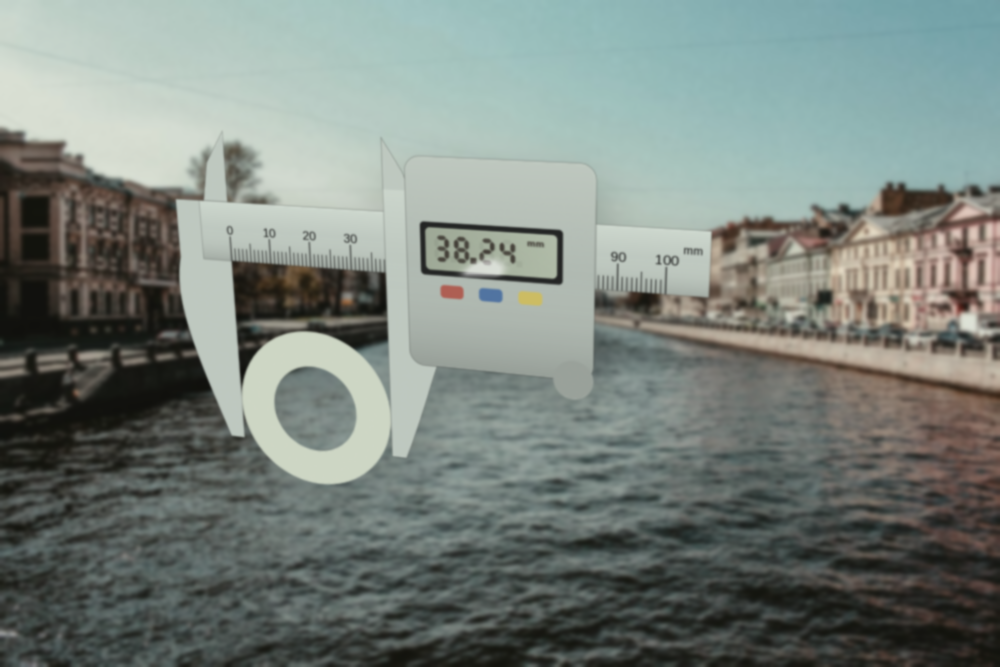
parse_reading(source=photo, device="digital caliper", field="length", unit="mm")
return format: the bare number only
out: 38.24
